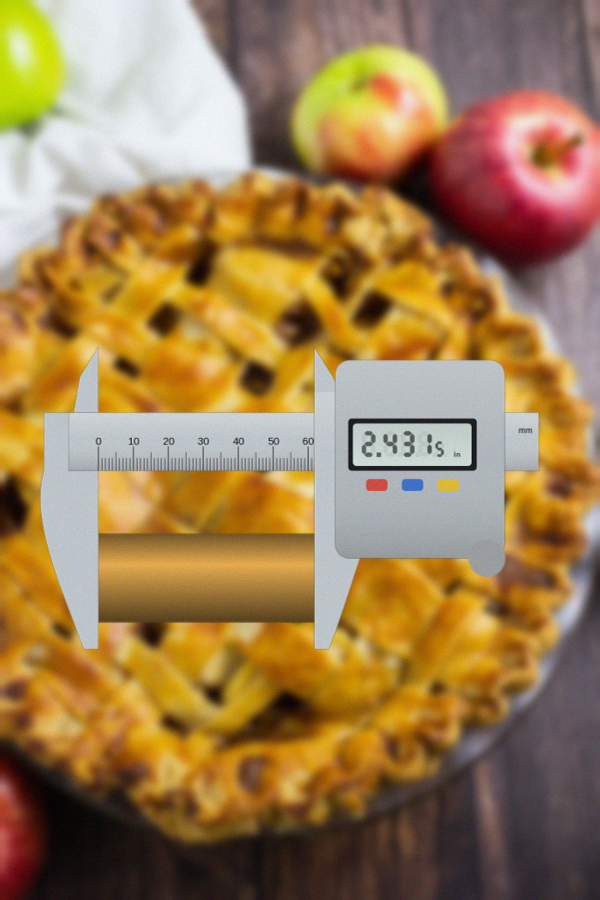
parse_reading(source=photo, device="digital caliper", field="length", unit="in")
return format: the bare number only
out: 2.4315
